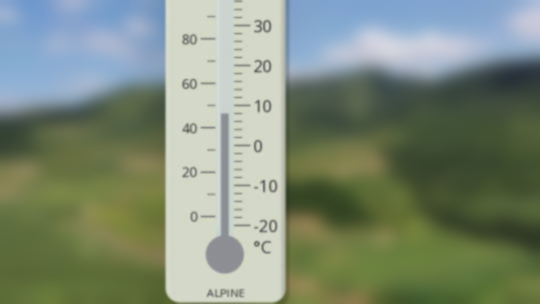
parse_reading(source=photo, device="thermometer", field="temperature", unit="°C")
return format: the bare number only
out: 8
